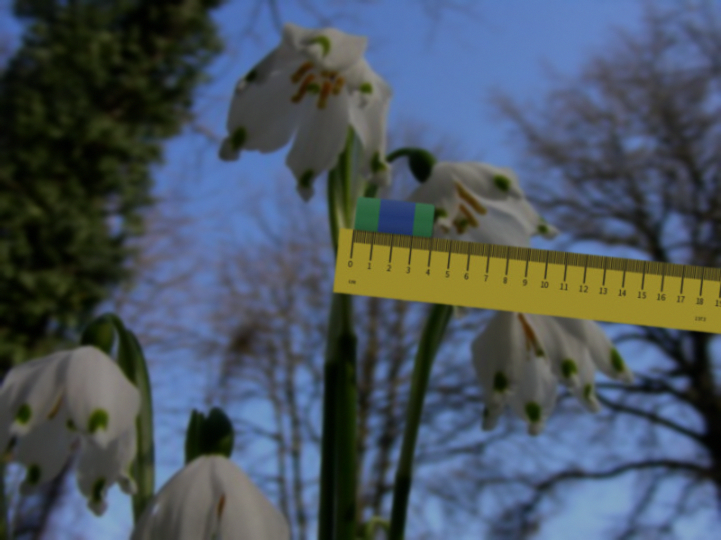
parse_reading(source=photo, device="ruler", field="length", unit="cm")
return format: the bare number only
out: 4
